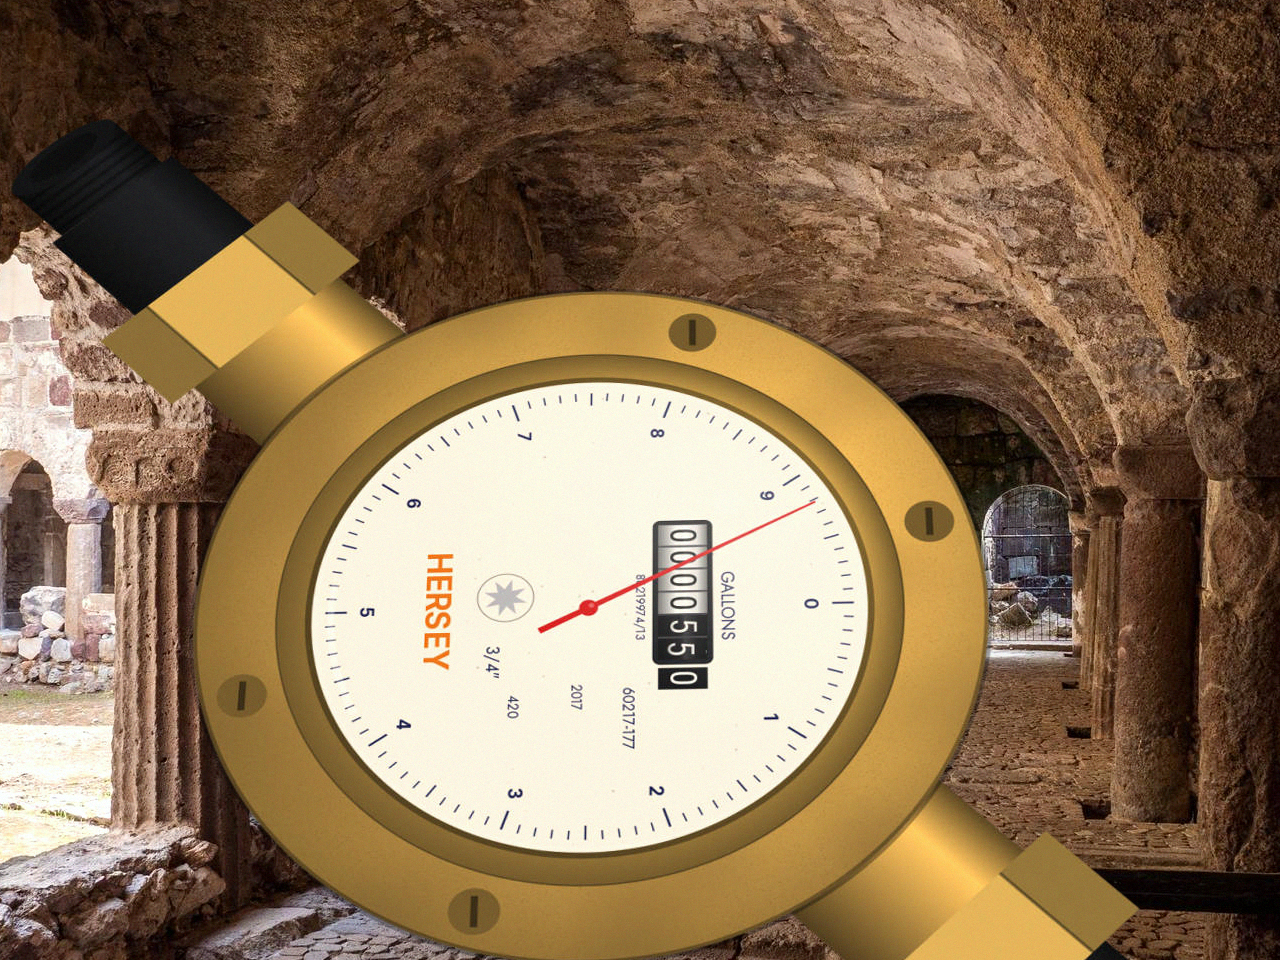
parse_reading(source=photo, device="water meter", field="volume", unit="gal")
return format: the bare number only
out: 549.2
